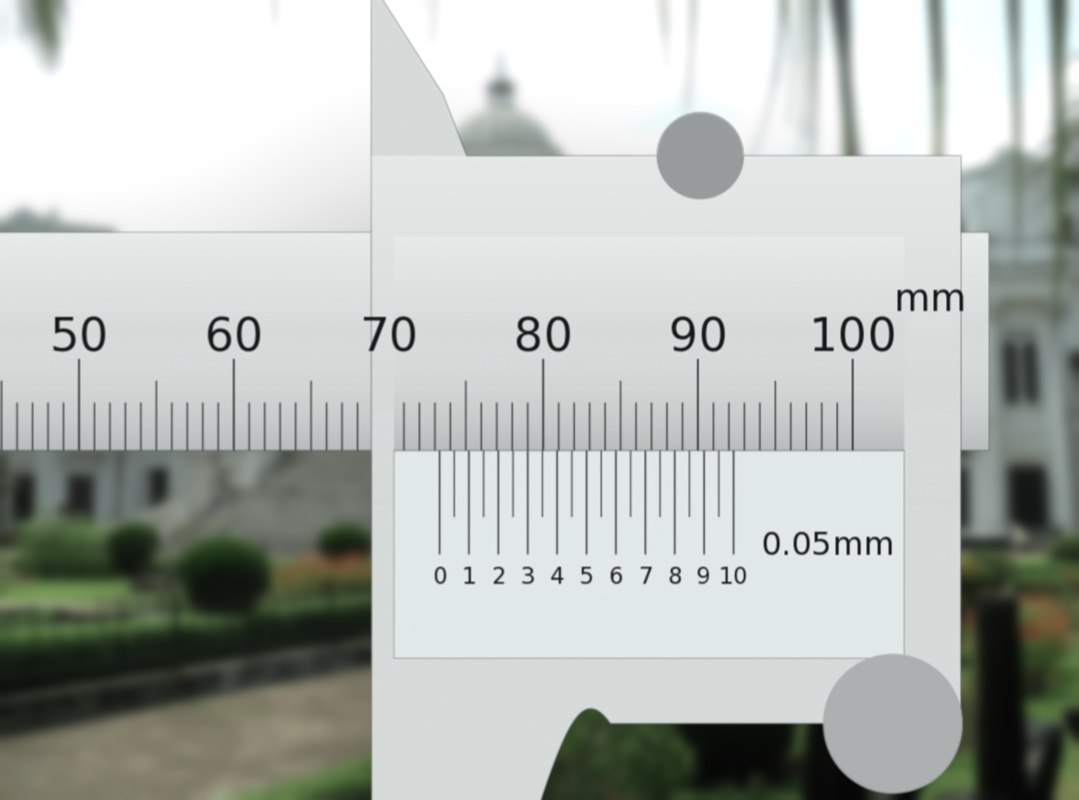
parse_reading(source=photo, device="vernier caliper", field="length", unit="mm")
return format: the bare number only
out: 73.3
